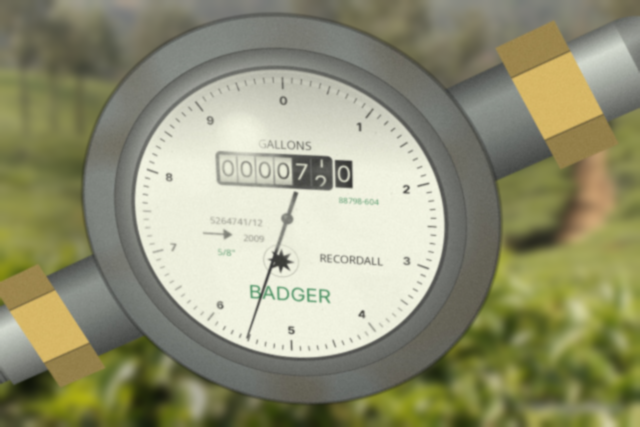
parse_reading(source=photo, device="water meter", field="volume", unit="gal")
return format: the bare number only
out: 715.5
